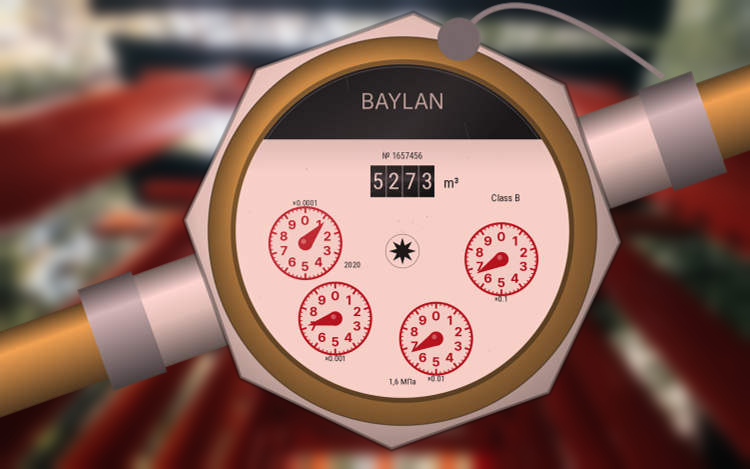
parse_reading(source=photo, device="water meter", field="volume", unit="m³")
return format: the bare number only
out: 5273.6671
